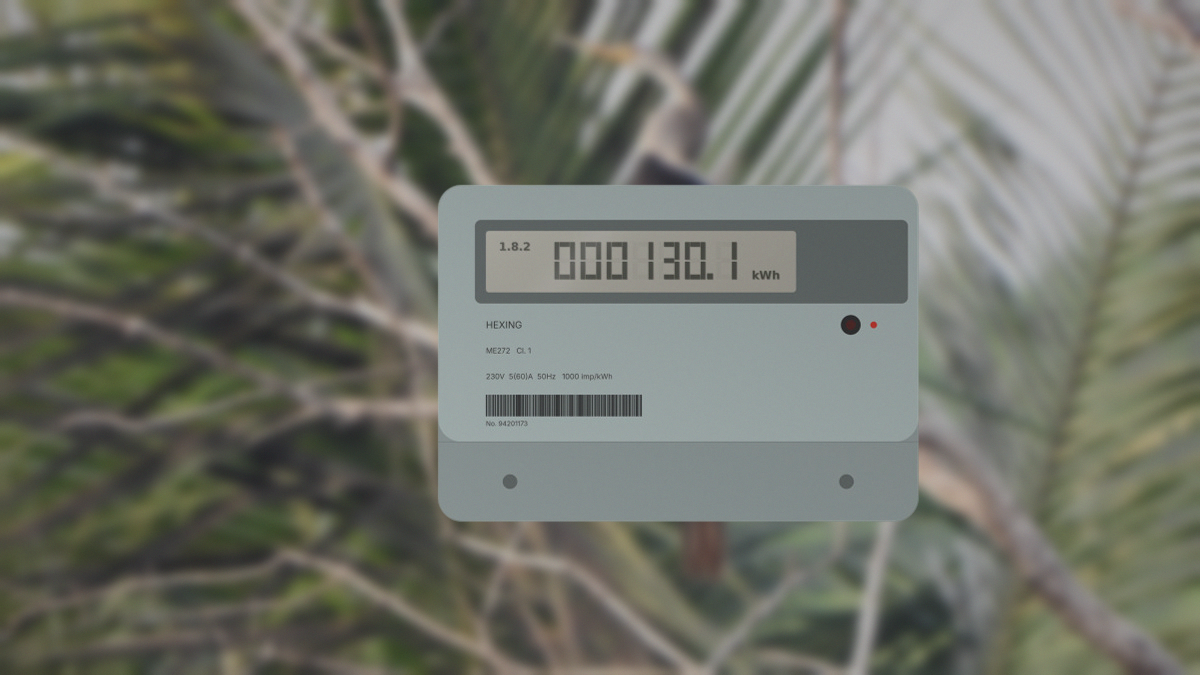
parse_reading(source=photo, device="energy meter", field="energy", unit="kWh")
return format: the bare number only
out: 130.1
